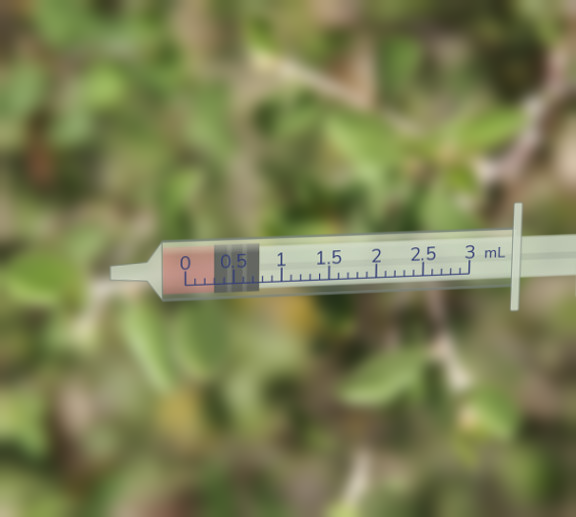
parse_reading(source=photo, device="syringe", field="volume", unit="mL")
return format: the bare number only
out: 0.3
